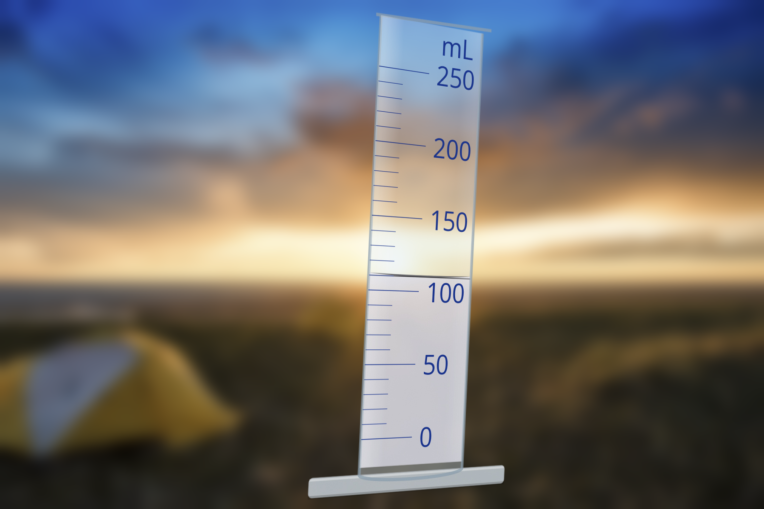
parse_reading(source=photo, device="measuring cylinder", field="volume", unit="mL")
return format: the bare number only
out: 110
